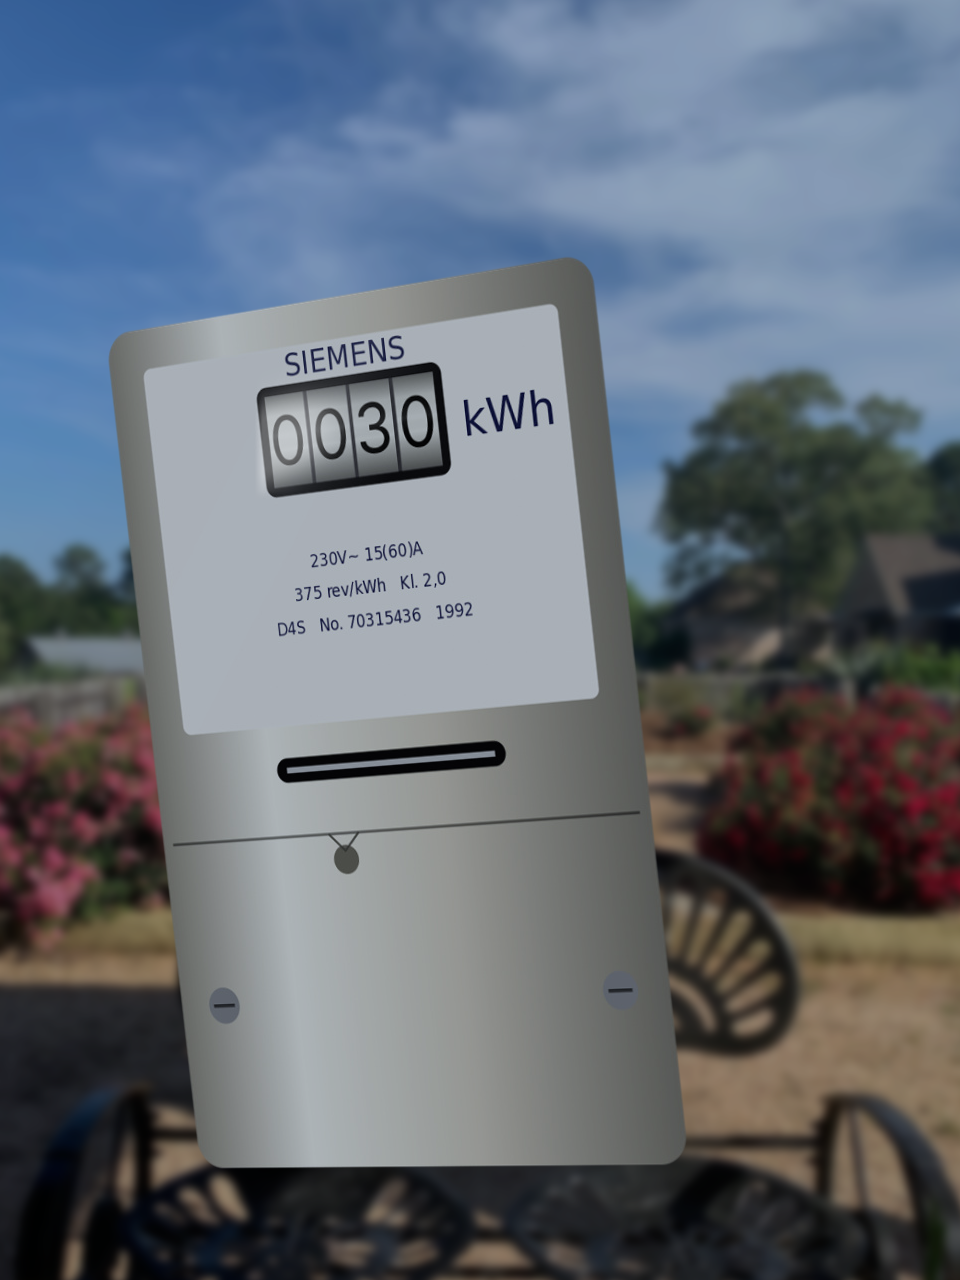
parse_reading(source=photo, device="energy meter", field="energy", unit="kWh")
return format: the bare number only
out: 30
